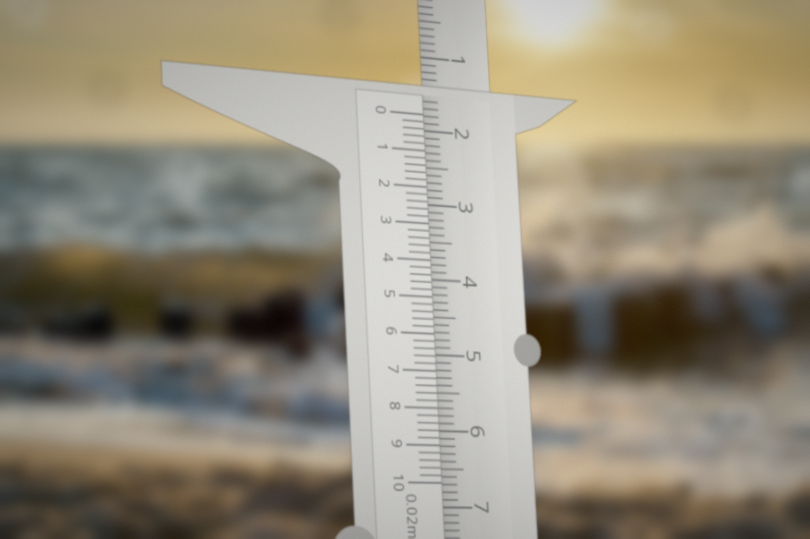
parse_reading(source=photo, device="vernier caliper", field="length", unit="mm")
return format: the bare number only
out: 17.8
